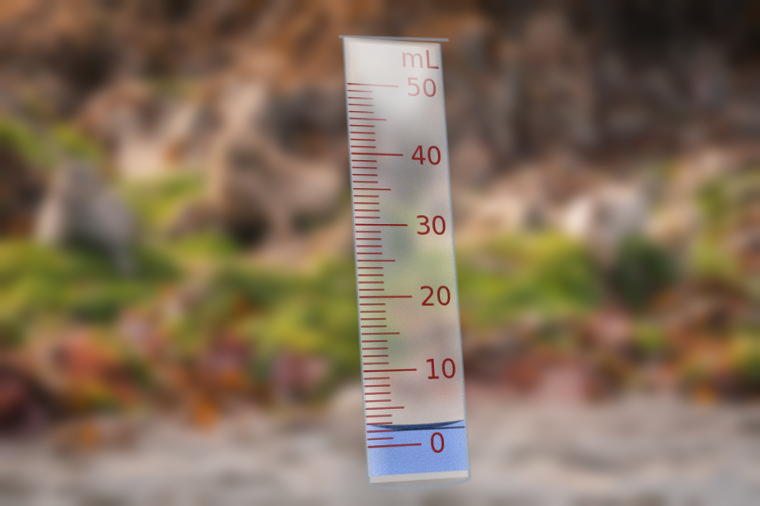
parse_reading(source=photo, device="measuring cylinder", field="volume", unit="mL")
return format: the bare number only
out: 2
